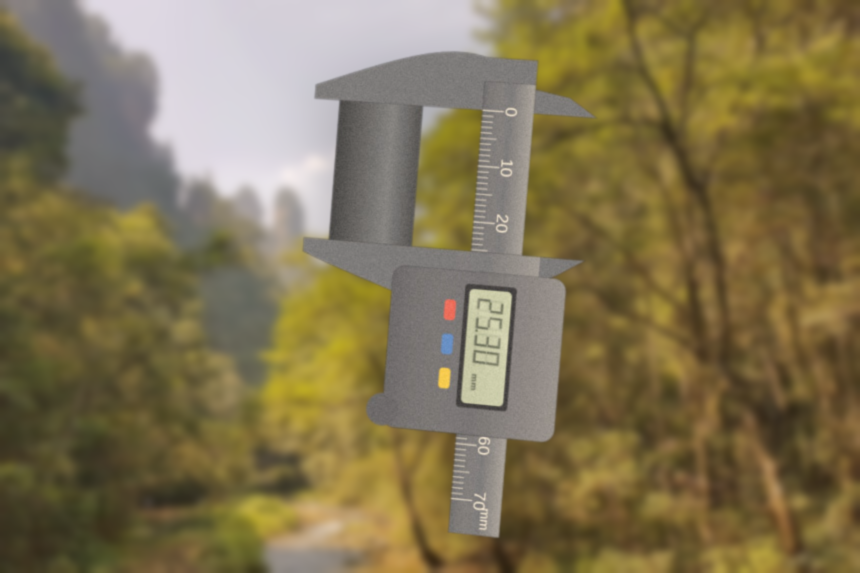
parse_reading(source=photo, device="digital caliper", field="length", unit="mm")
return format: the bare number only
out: 25.30
